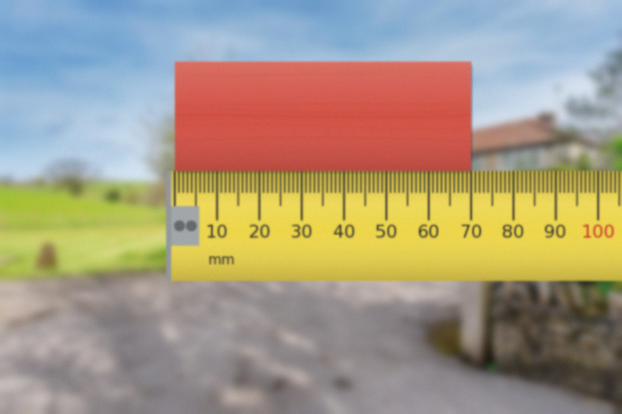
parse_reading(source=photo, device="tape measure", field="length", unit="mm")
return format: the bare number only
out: 70
